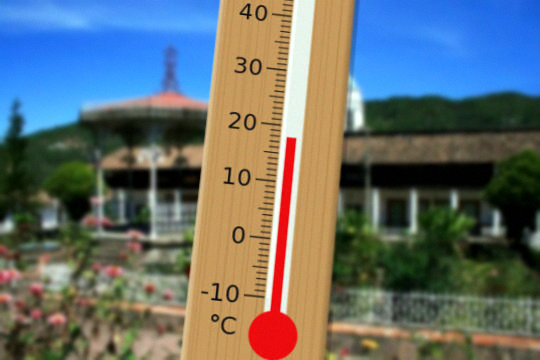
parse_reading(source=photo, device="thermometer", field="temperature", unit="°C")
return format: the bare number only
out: 18
